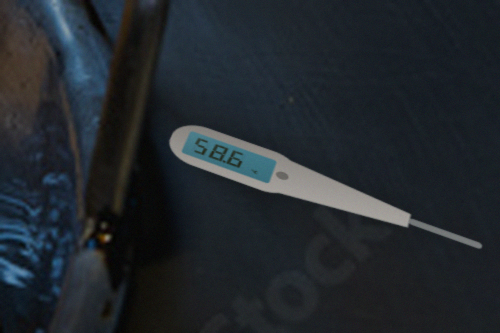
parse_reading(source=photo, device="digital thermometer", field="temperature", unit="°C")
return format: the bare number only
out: 58.6
